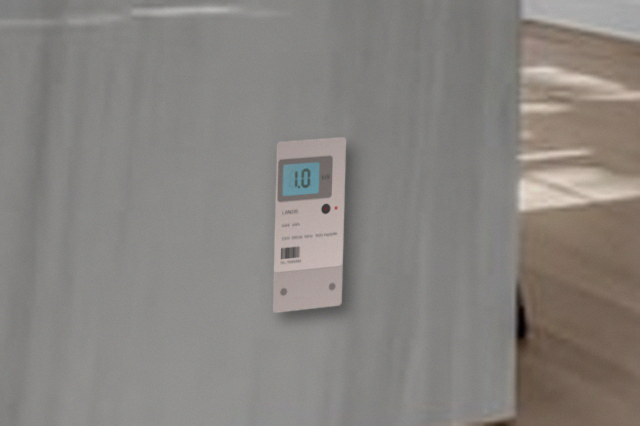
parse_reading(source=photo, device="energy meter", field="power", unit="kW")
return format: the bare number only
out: 1.0
